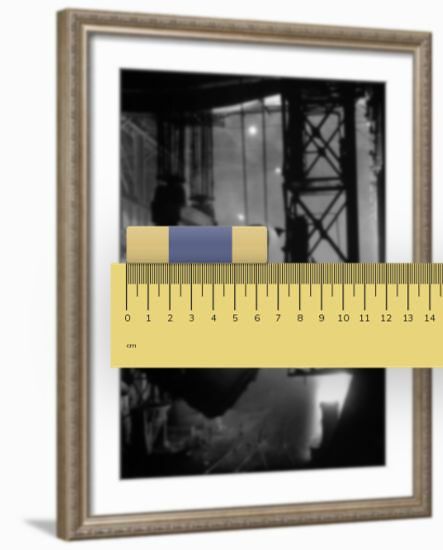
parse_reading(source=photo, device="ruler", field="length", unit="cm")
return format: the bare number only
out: 6.5
